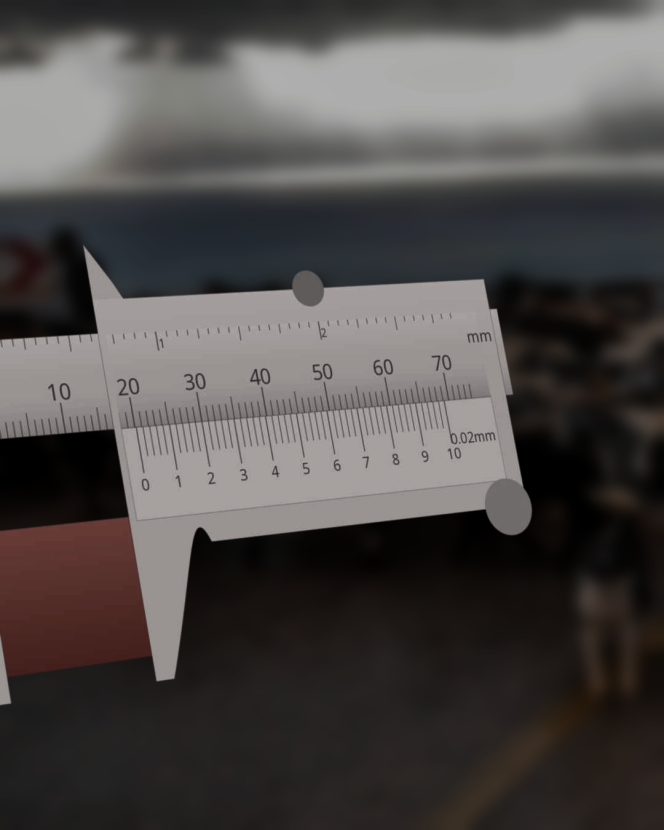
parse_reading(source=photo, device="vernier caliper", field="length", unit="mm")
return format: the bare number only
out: 20.2
